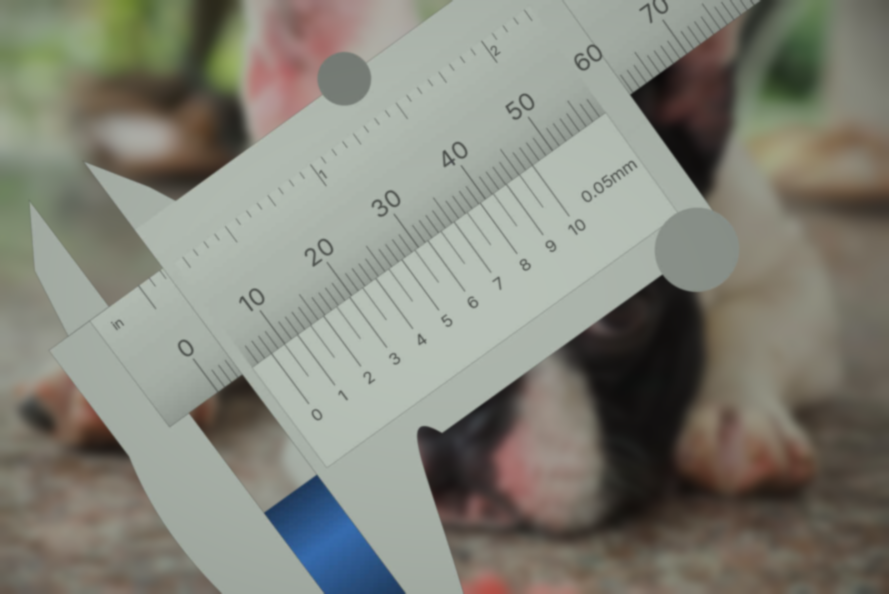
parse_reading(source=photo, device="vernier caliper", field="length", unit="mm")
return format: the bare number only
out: 8.0
